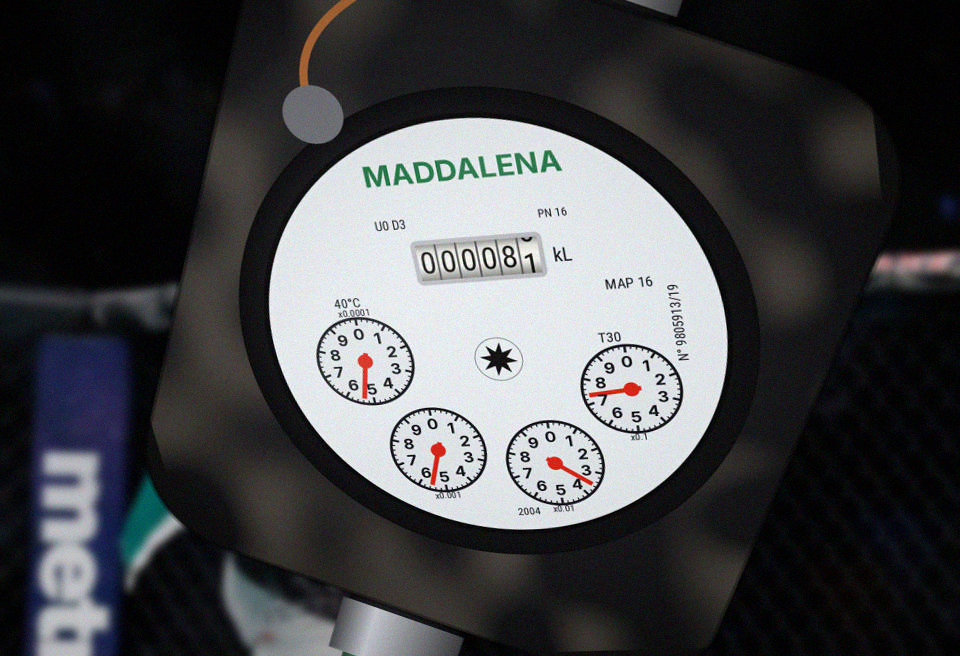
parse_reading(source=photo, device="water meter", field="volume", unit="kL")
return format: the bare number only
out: 80.7355
